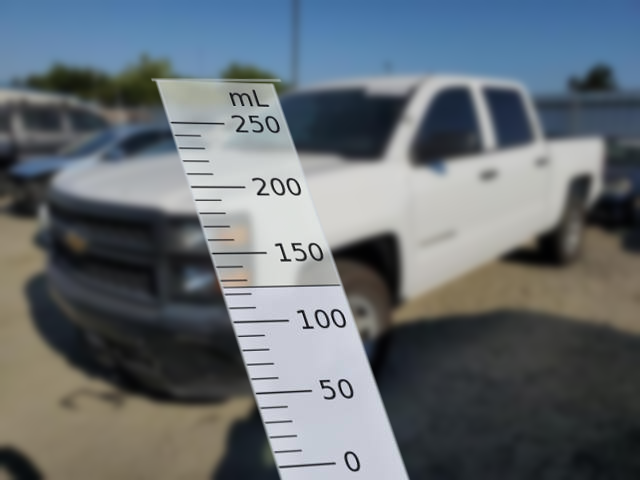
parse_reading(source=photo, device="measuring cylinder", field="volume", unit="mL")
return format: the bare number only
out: 125
